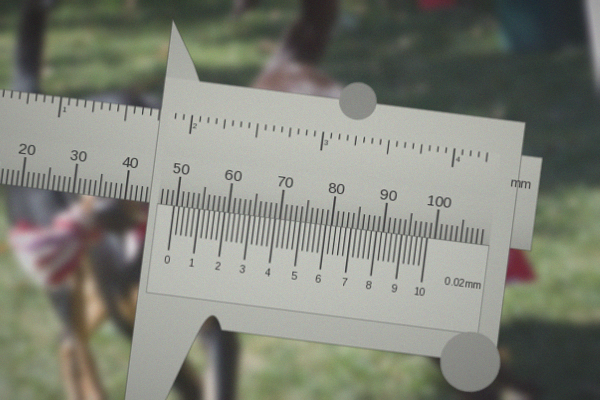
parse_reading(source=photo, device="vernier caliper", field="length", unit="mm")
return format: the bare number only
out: 49.5
